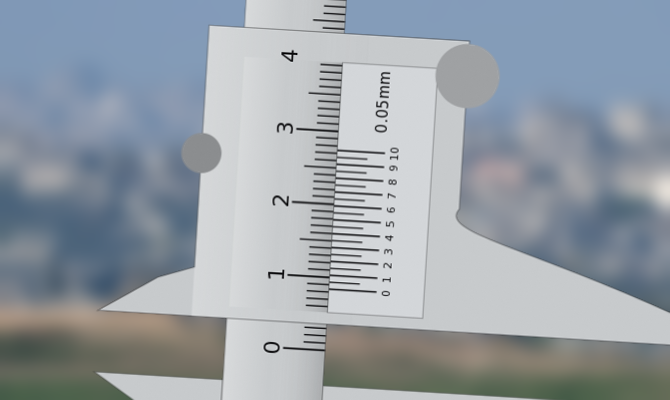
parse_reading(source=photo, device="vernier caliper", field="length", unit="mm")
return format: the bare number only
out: 8.4
